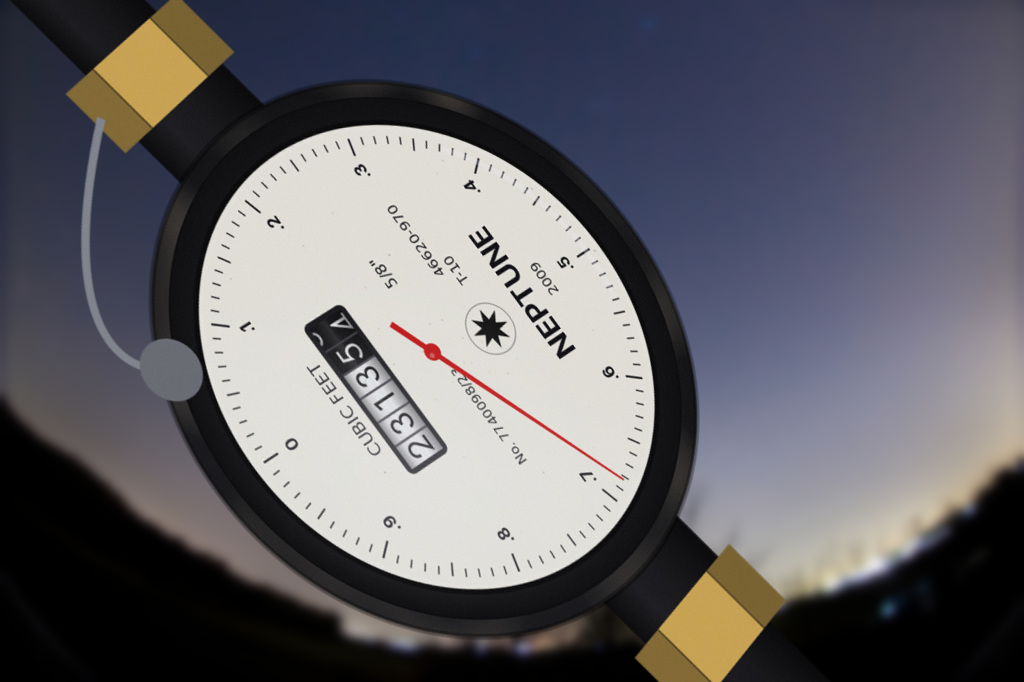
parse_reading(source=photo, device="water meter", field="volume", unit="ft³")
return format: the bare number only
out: 231353.68
